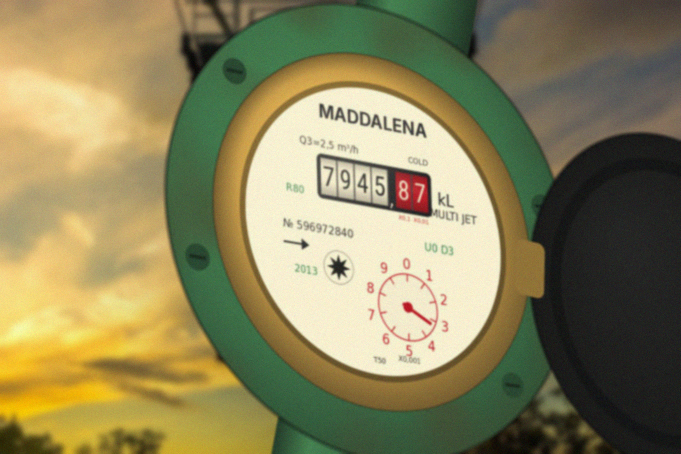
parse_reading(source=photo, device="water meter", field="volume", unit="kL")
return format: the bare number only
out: 7945.873
